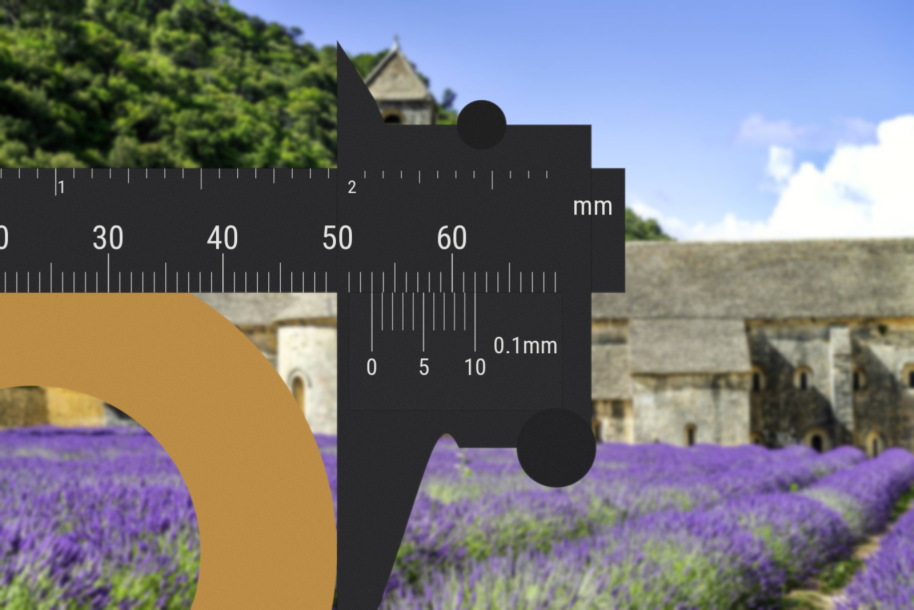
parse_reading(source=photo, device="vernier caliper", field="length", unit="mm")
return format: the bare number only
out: 53.0
